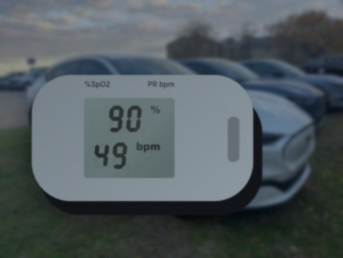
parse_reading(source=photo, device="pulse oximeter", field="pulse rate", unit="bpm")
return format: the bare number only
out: 49
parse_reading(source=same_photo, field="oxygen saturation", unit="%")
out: 90
